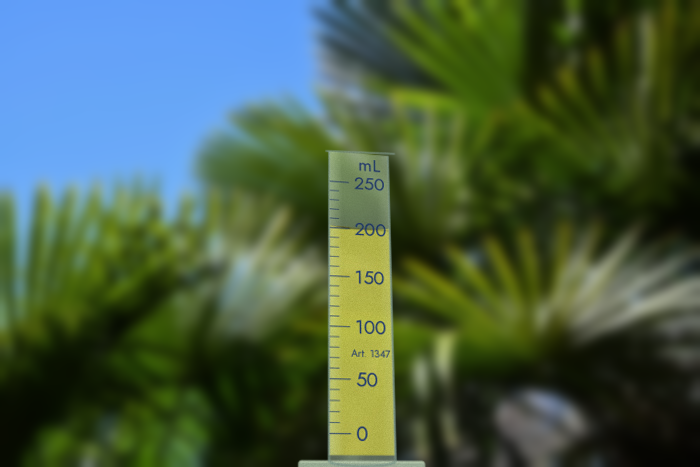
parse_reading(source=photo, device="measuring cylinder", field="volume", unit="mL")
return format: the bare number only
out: 200
